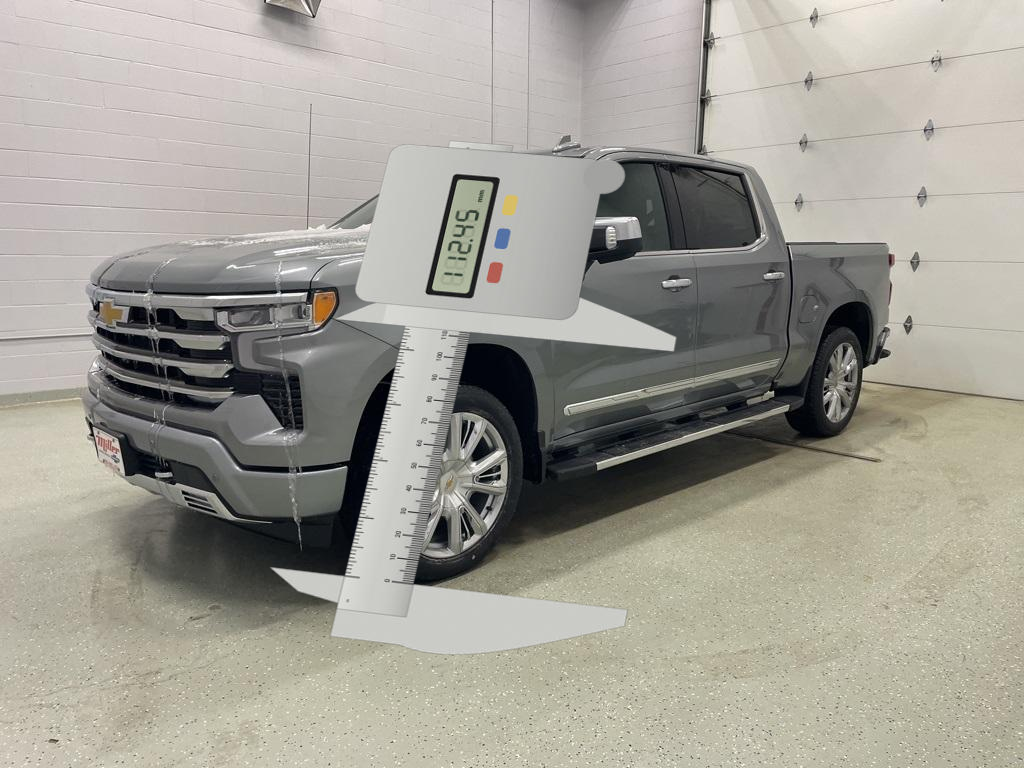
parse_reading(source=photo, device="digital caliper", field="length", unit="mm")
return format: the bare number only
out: 112.45
